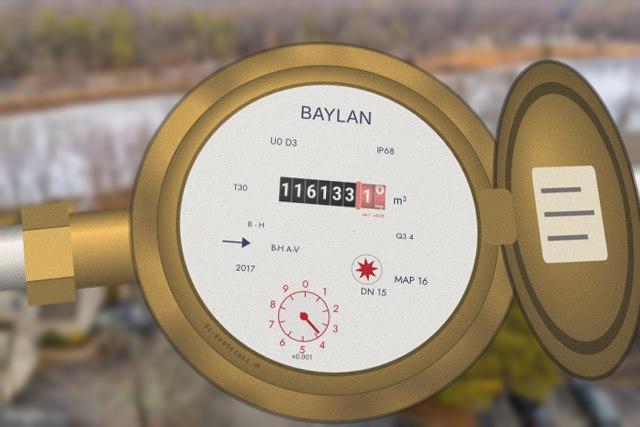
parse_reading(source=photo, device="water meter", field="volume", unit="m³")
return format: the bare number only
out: 116133.163
